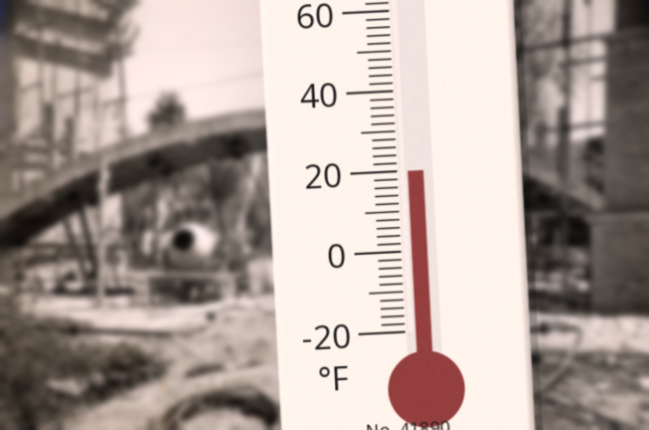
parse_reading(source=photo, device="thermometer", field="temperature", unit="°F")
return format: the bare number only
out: 20
